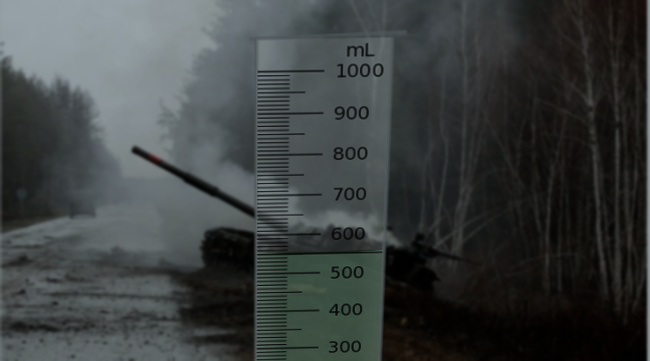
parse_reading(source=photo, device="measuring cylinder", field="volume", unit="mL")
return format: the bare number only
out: 550
